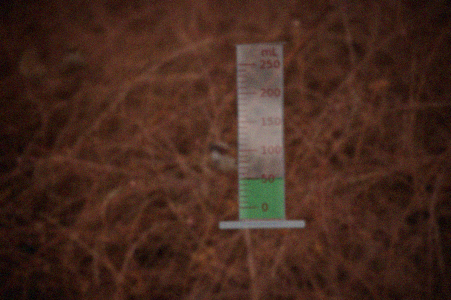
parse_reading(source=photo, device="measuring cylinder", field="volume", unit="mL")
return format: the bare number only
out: 50
